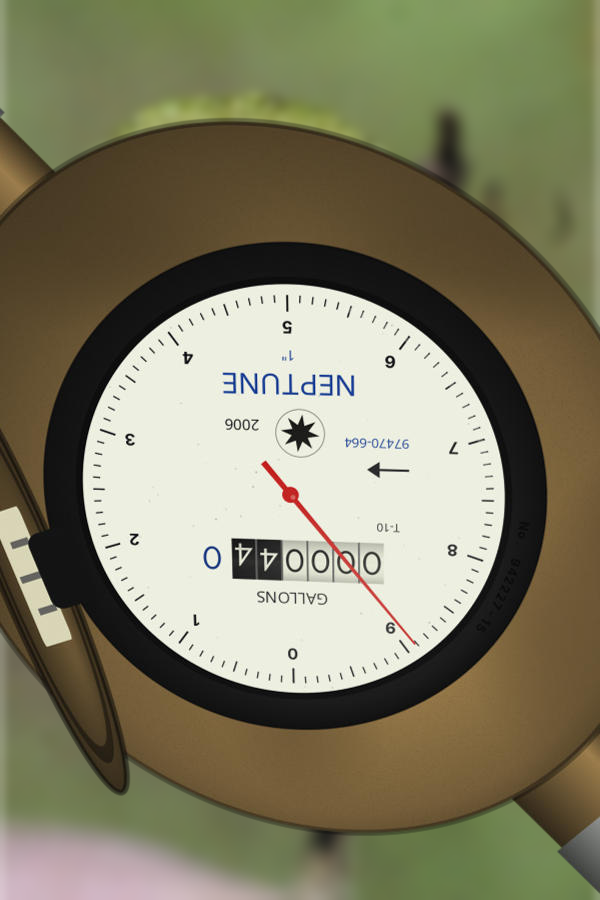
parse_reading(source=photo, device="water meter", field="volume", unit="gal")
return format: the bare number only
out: 438.9
